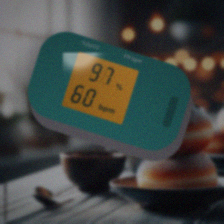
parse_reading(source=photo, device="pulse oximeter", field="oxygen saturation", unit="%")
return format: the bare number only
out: 97
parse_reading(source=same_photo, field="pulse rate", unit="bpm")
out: 60
